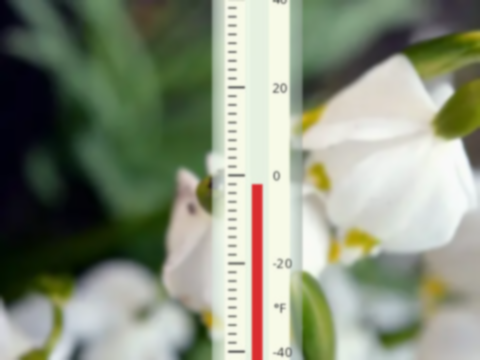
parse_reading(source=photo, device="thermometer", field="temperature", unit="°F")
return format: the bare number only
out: -2
